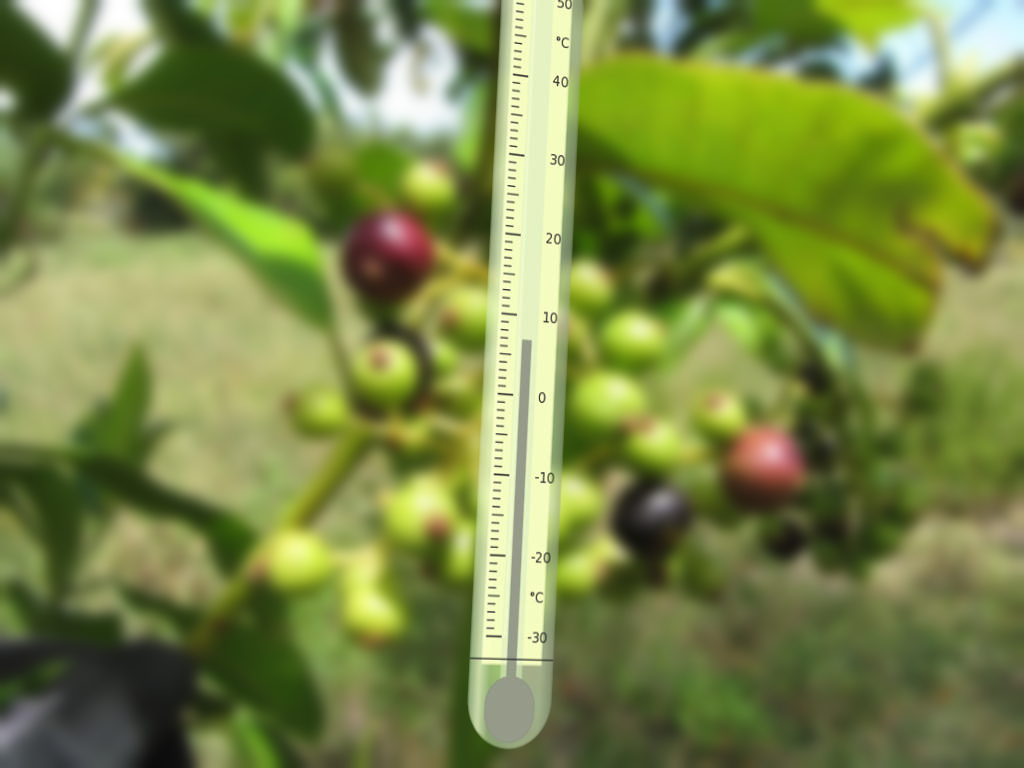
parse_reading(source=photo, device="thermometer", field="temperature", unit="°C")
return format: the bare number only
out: 7
